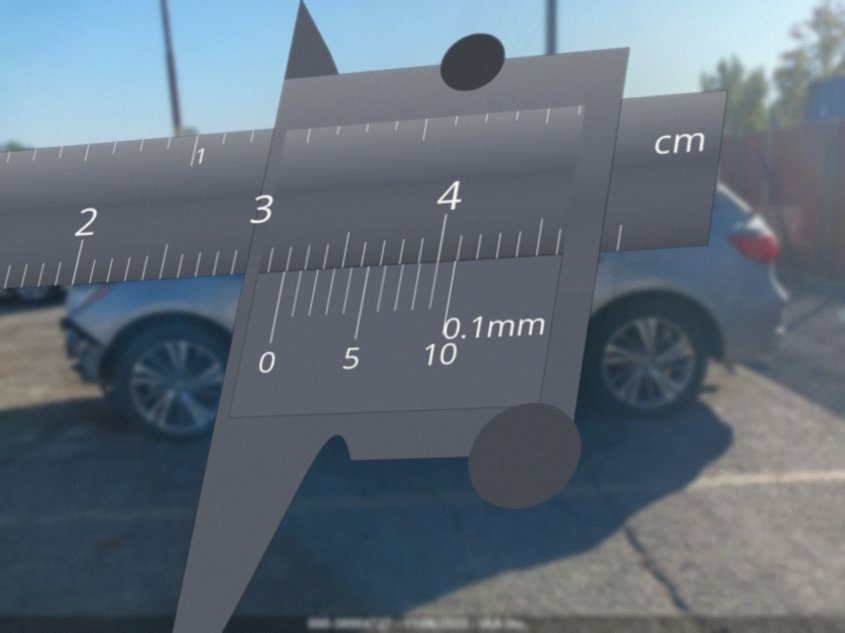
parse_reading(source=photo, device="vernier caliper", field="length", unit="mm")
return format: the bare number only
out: 31.9
